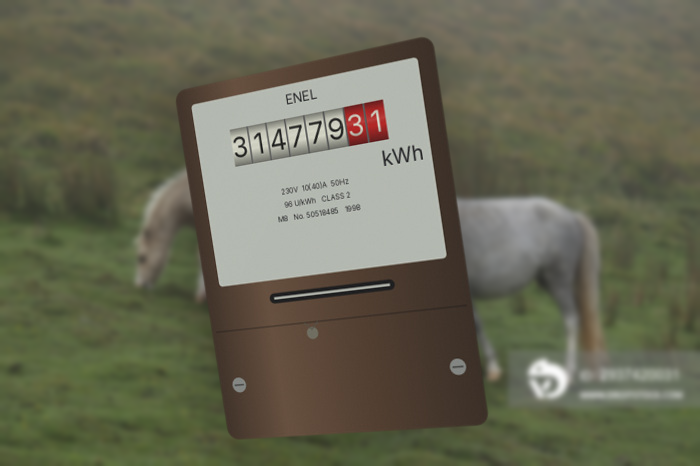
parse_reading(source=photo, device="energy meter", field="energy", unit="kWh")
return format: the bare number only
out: 314779.31
